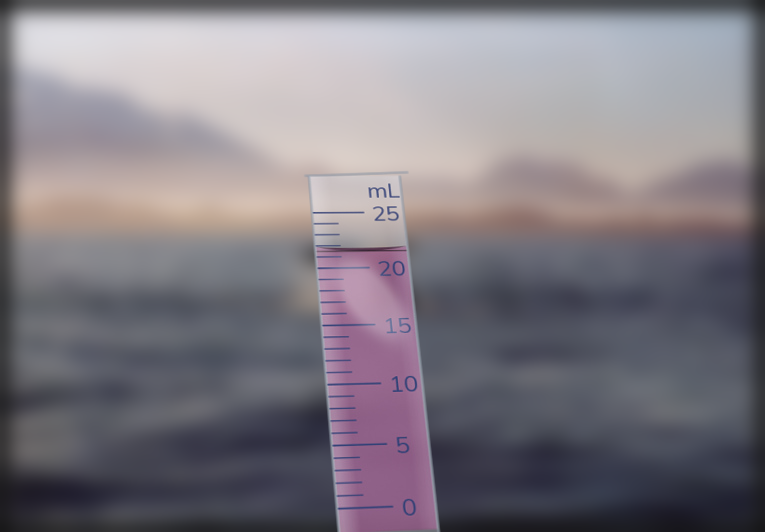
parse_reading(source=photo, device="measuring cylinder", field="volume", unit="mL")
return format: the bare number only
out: 21.5
